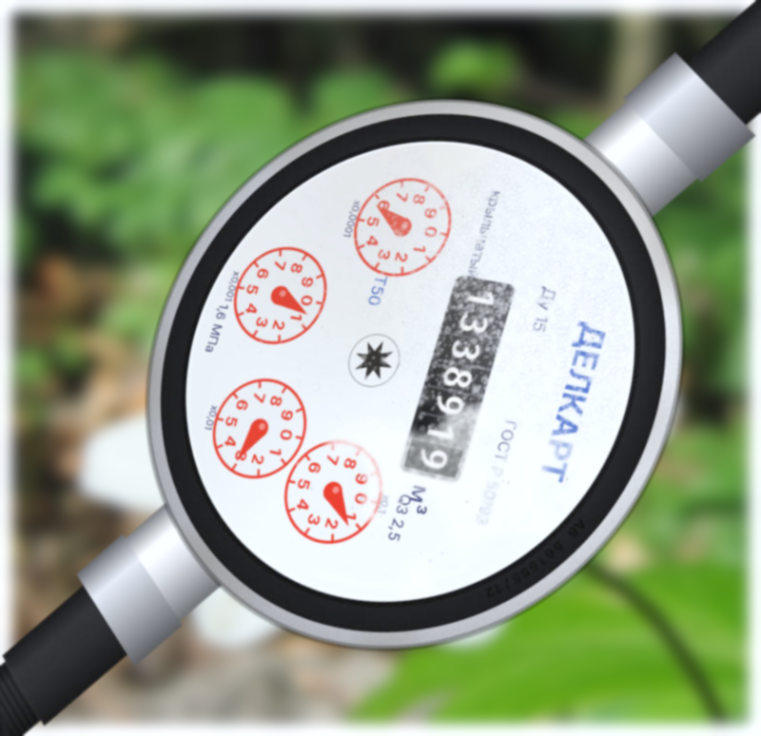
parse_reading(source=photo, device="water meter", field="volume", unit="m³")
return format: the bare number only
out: 1338919.1305
